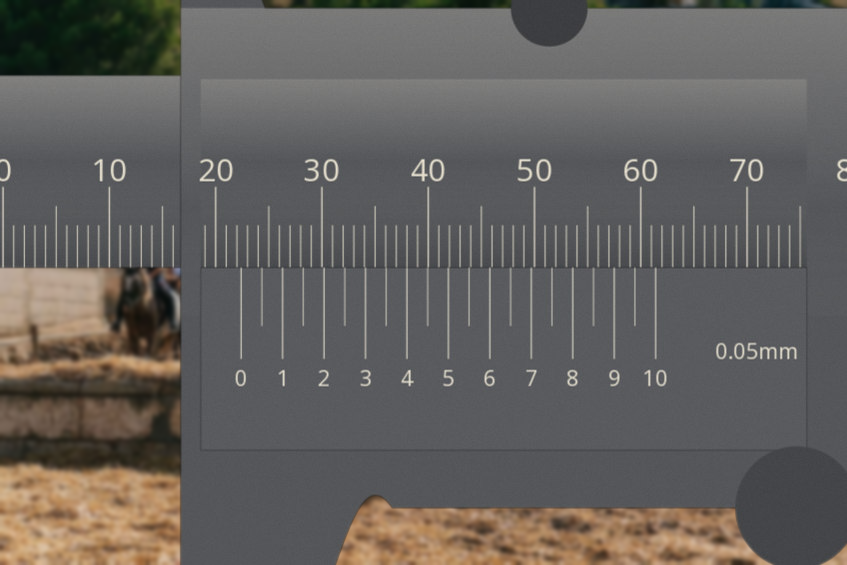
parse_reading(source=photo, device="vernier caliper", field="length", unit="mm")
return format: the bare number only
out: 22.4
